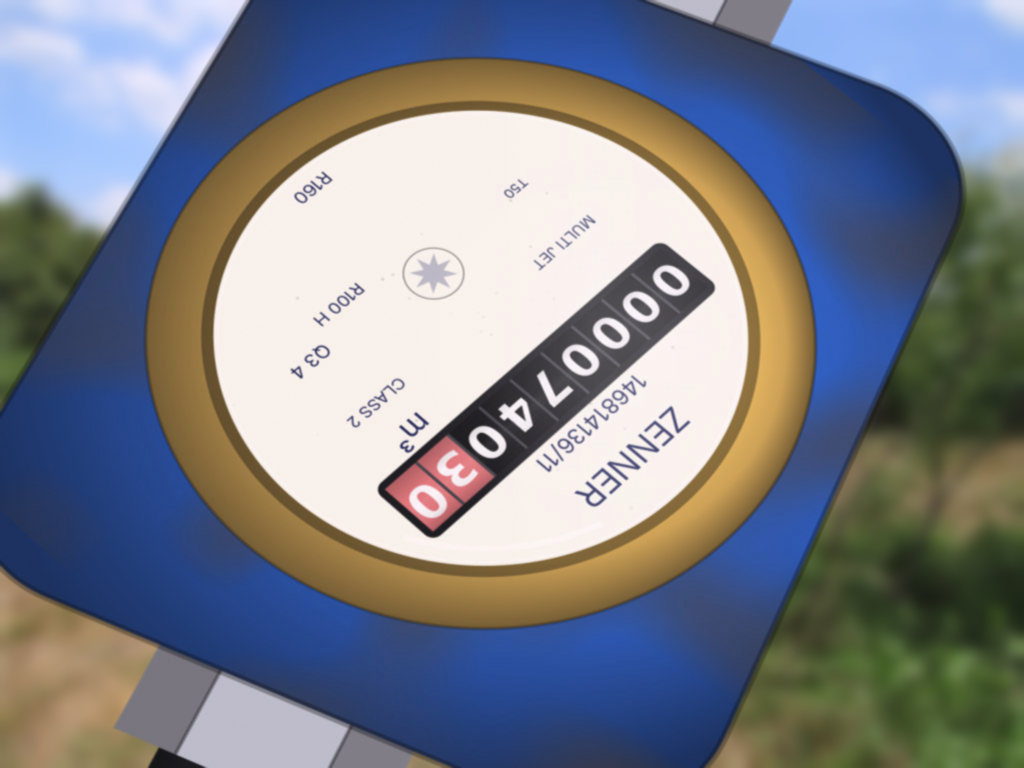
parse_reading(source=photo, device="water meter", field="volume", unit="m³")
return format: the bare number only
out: 740.30
